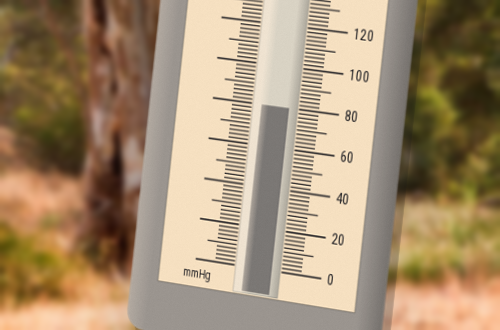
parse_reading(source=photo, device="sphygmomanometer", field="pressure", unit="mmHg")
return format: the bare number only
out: 80
